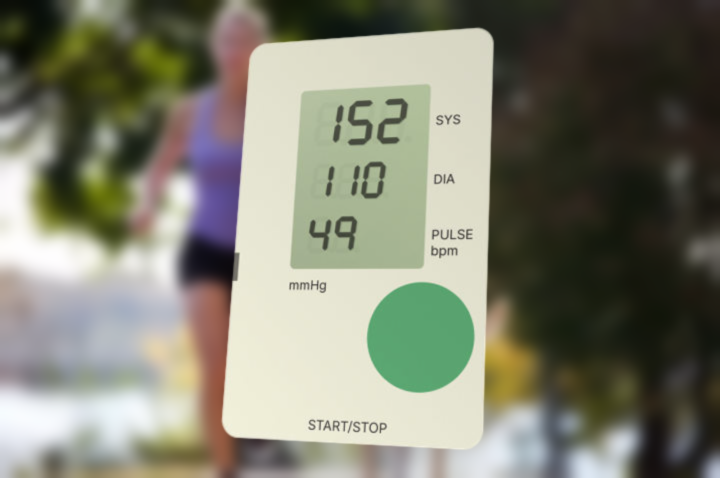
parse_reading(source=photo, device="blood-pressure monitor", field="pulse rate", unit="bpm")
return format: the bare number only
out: 49
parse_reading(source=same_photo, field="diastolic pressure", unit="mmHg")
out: 110
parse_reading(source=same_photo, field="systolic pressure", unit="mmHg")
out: 152
